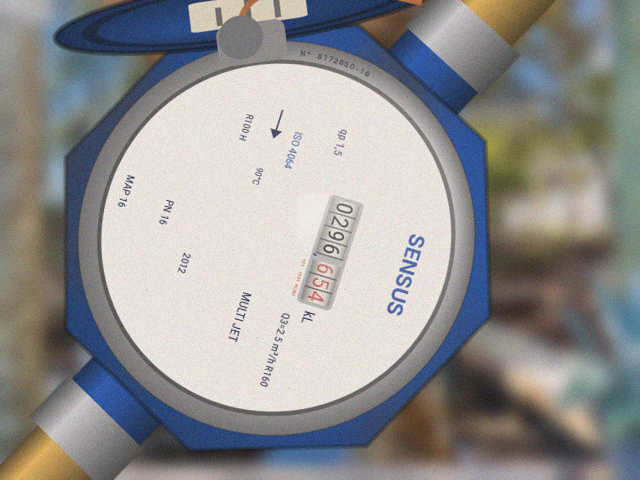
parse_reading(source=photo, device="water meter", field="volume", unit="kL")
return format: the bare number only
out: 296.654
